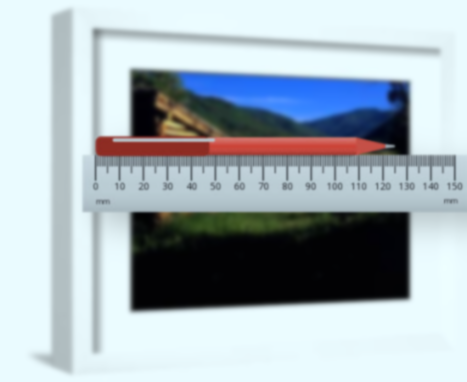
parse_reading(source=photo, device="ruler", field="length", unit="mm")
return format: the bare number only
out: 125
